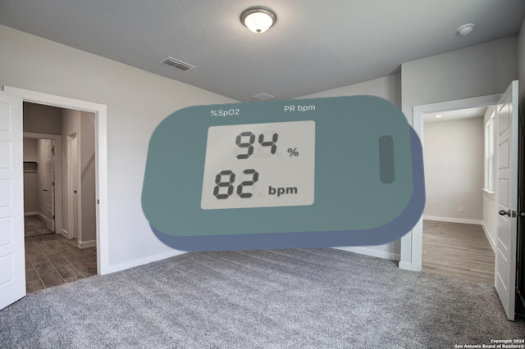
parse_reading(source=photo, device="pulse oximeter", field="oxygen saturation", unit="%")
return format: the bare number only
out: 94
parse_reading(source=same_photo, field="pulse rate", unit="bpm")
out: 82
